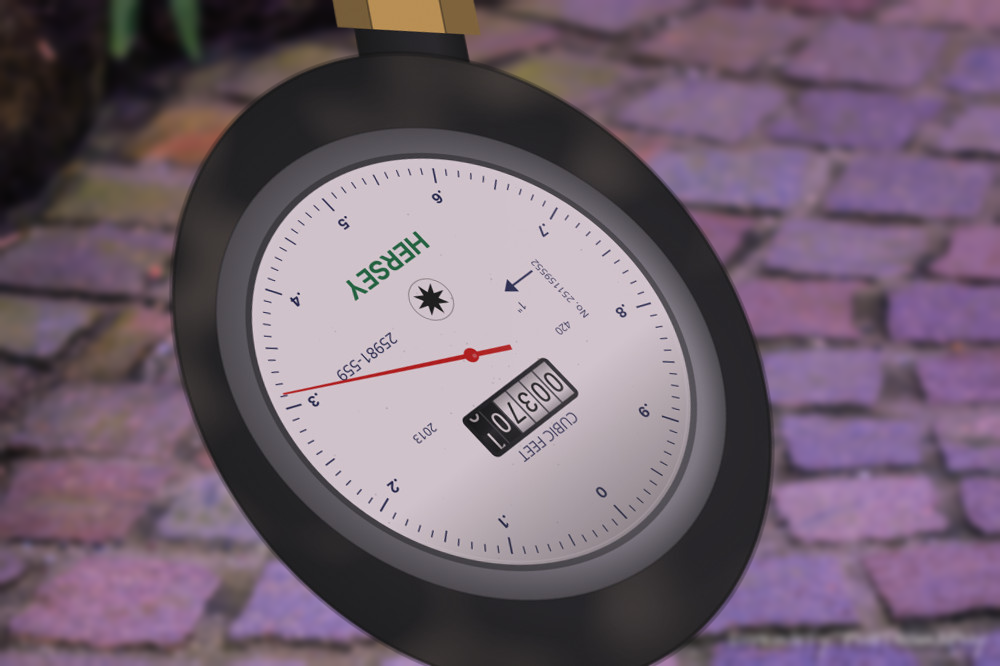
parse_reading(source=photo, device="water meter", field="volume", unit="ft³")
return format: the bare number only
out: 3701.31
